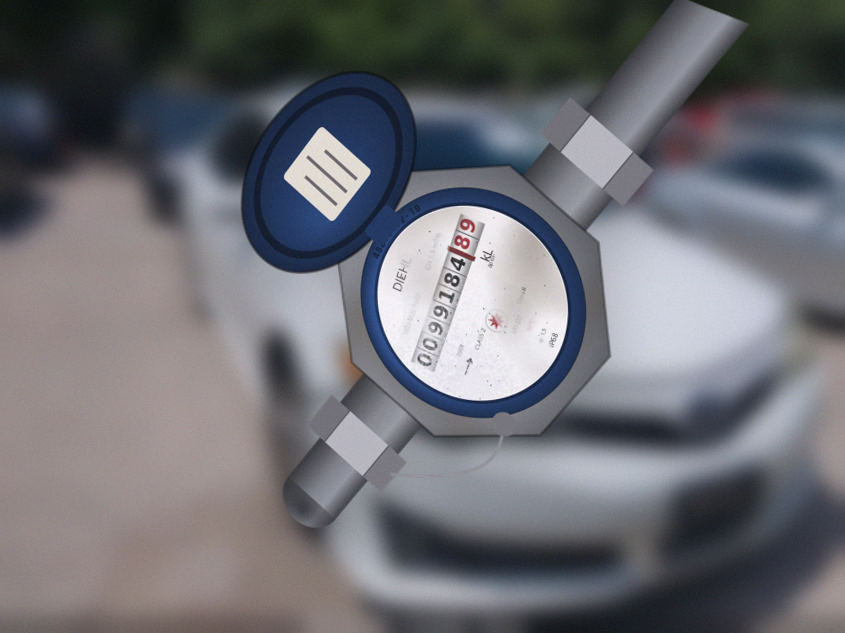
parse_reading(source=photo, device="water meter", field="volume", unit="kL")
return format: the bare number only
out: 99184.89
